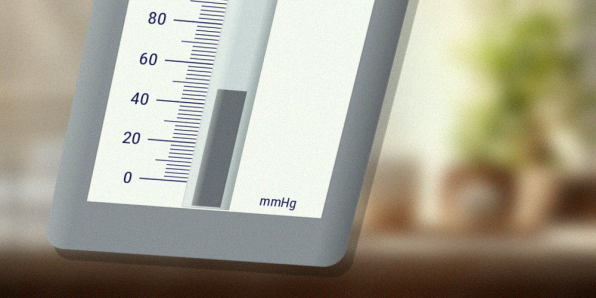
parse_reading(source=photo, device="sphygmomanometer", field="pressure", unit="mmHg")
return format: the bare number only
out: 48
